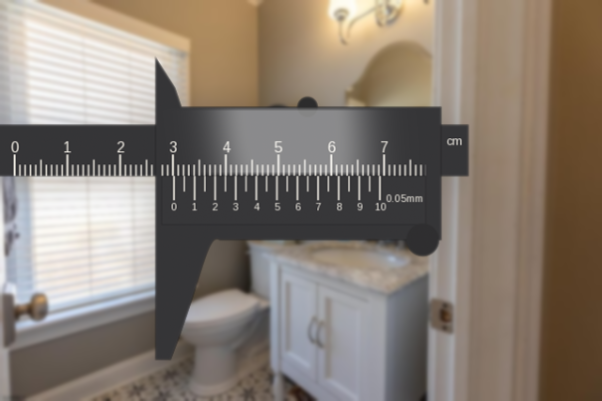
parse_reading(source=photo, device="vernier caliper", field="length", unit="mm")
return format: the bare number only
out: 30.2
